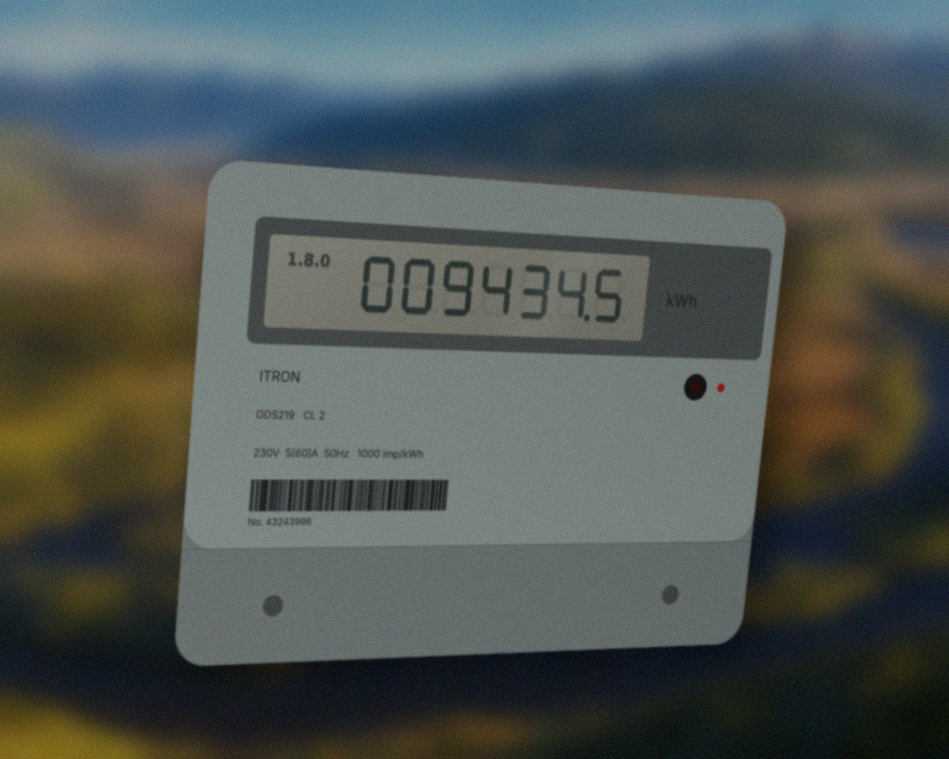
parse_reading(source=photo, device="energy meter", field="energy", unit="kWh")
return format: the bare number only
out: 9434.5
